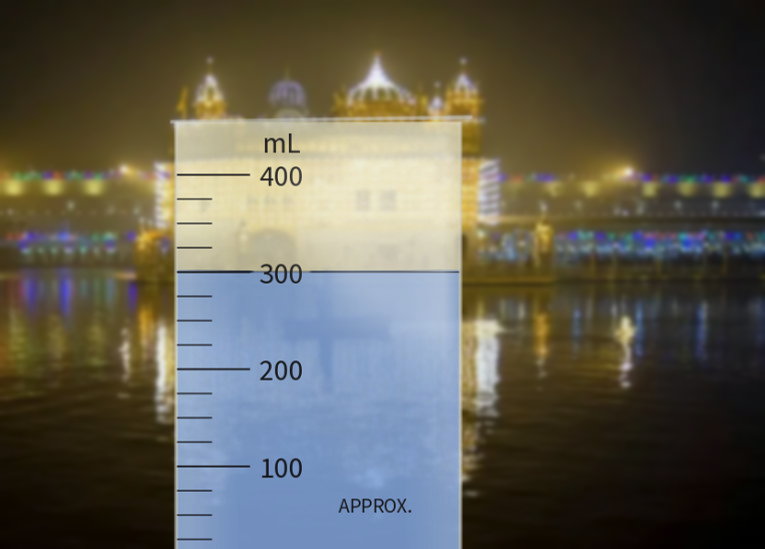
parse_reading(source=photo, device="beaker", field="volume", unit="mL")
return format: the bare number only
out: 300
